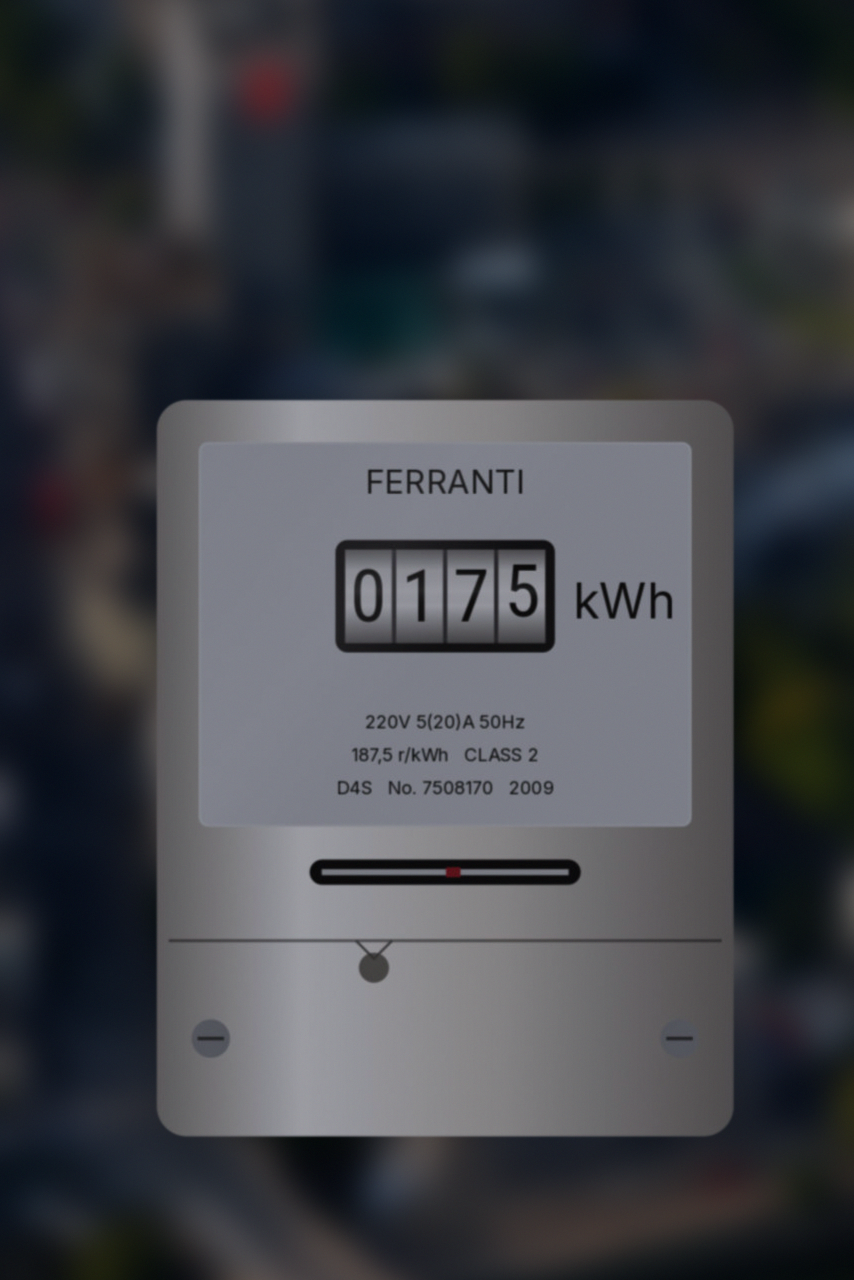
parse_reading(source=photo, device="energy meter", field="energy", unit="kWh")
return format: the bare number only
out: 175
